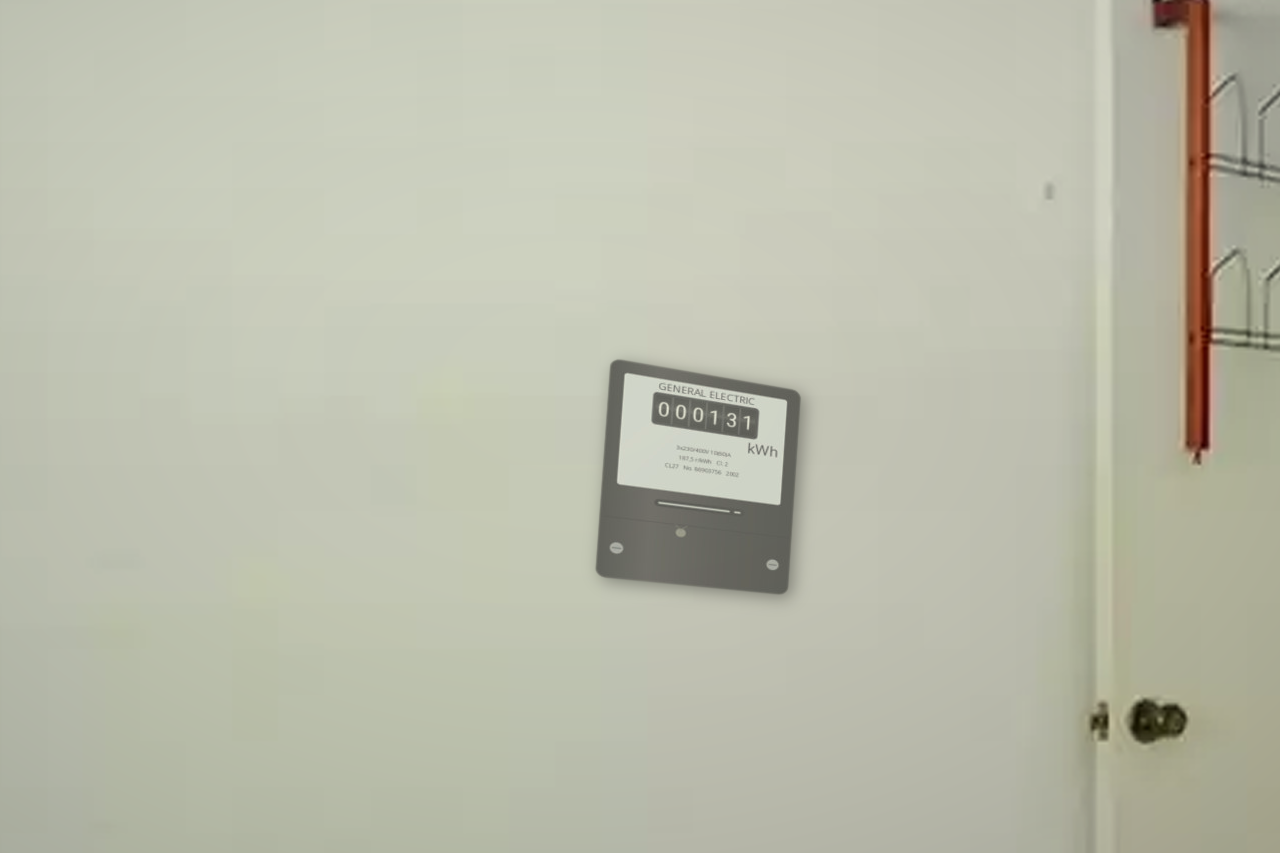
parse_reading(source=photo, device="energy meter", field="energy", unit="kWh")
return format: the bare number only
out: 131
